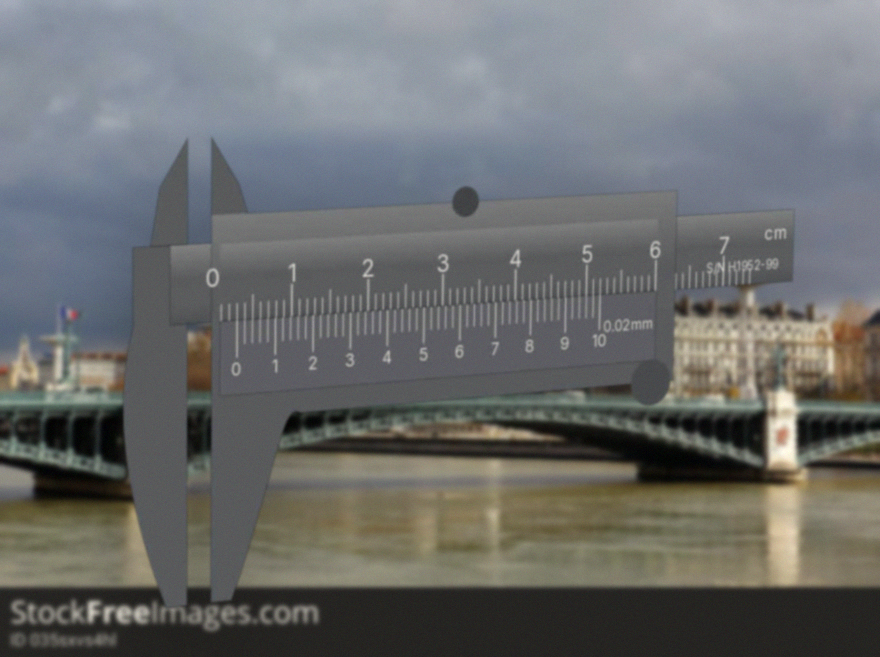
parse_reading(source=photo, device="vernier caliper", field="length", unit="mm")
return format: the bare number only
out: 3.0
